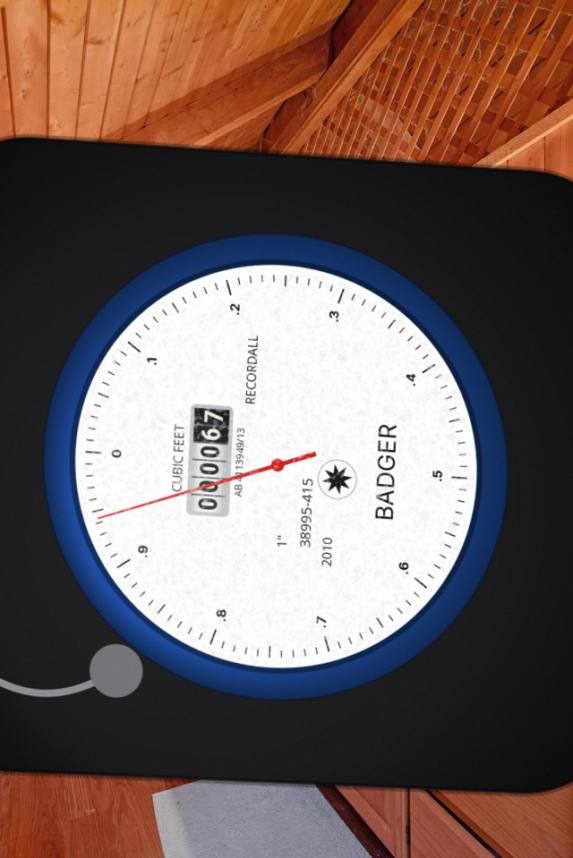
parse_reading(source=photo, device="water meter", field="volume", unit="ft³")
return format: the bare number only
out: 66.94
